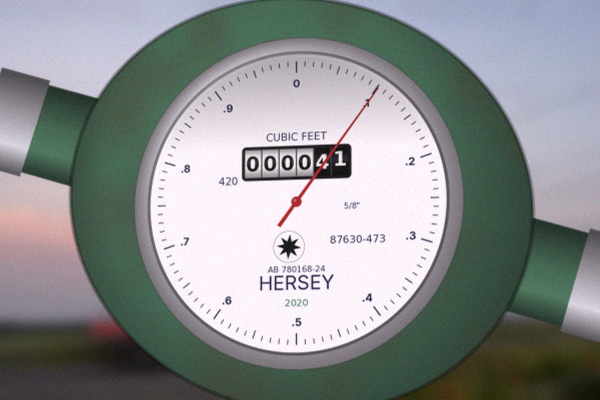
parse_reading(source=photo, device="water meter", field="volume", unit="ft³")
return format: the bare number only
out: 41.10
